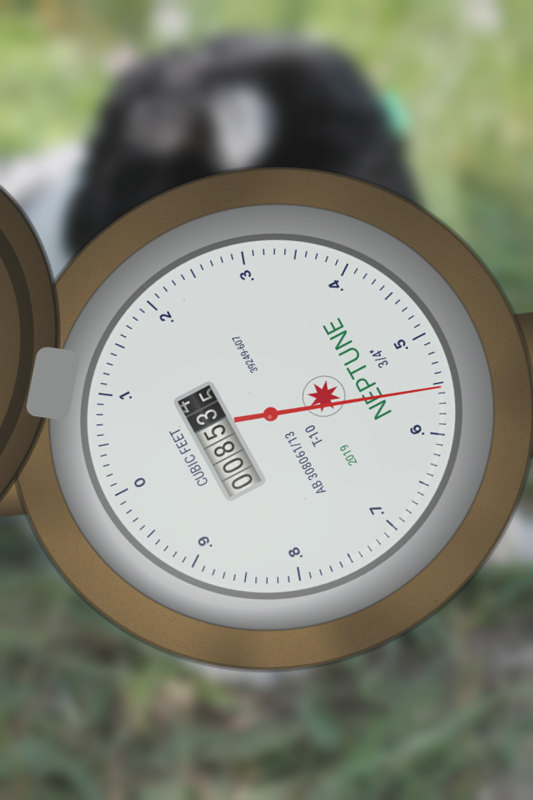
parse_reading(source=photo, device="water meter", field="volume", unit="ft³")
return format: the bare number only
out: 8534.55
